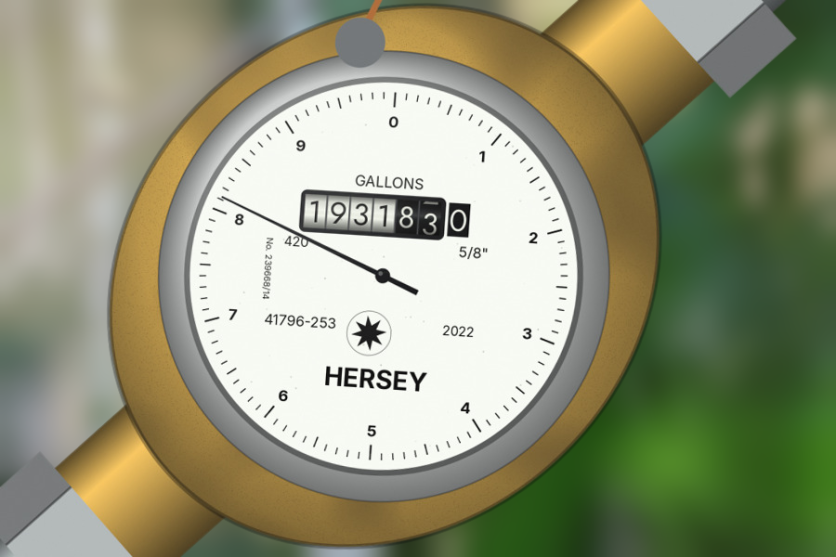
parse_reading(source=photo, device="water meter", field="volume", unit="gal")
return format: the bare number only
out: 1931828.1
